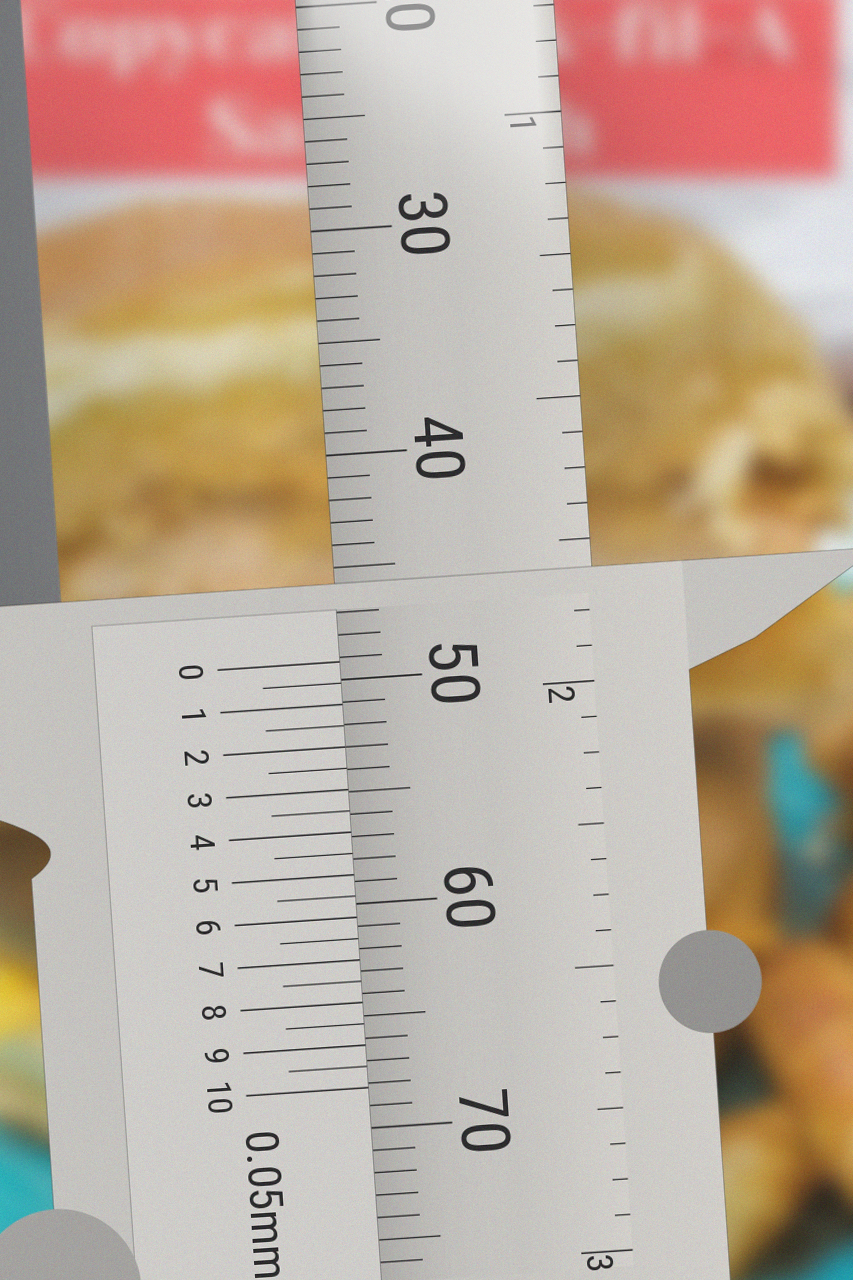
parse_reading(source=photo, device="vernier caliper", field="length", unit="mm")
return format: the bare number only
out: 49.20
